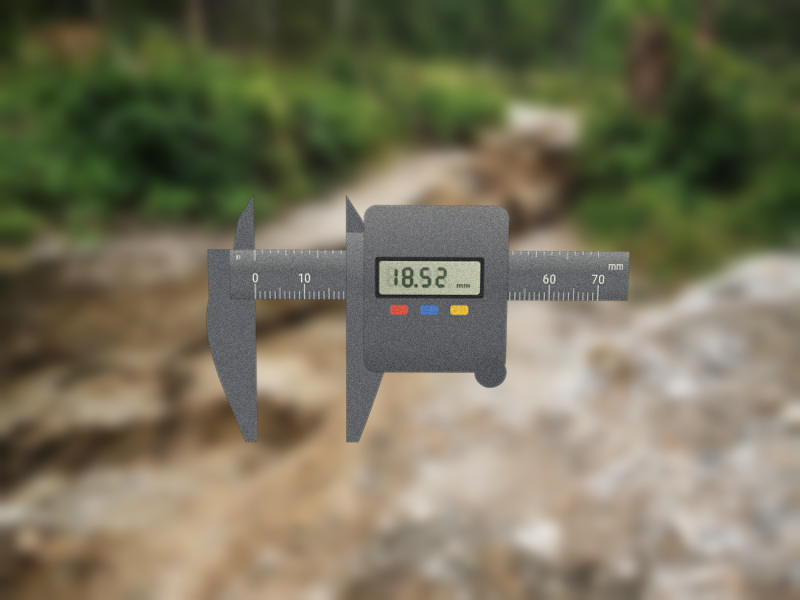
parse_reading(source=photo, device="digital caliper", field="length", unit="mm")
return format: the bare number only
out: 18.52
